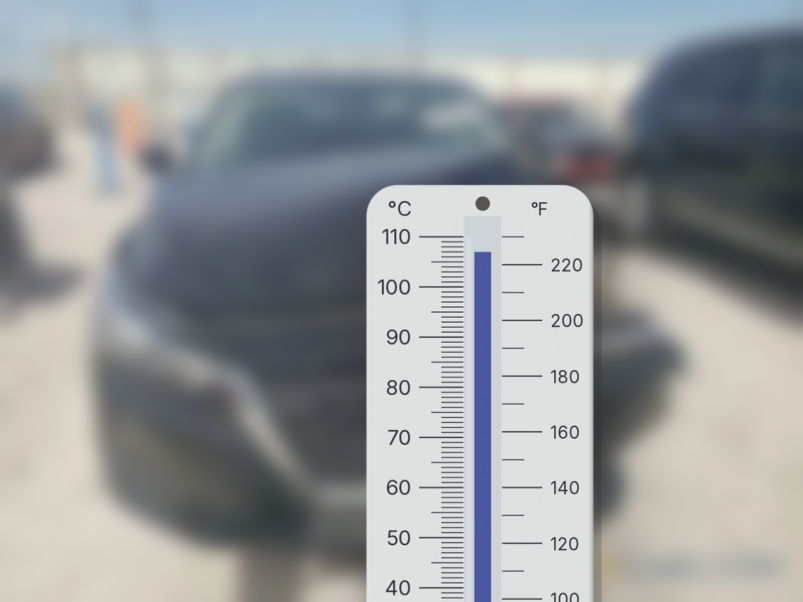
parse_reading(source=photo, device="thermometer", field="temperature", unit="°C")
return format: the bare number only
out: 107
